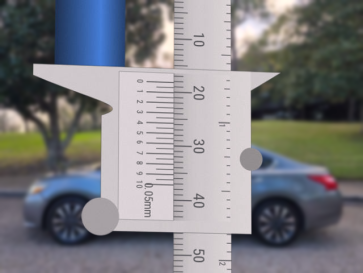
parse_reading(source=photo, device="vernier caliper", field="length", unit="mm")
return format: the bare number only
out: 18.2
